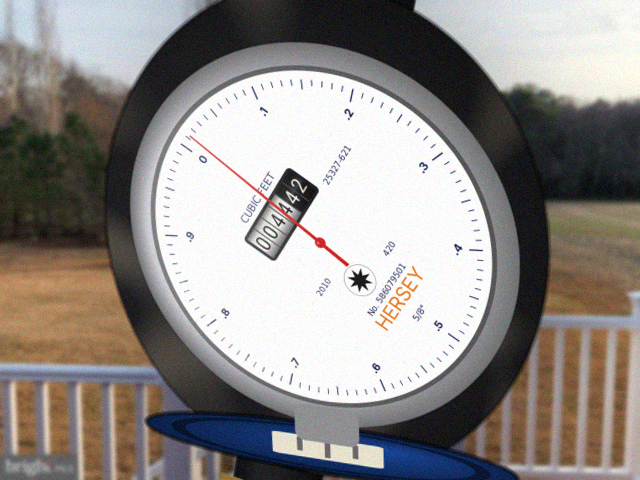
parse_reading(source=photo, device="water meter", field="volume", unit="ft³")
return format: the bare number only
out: 4442.01
